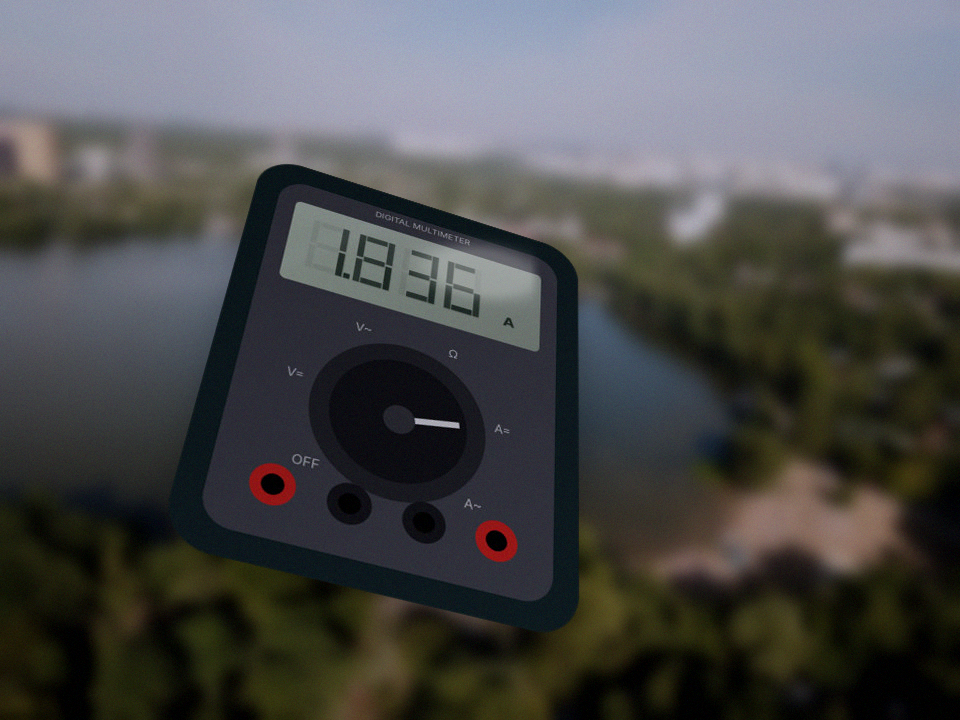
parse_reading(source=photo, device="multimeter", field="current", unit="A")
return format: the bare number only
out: 1.836
